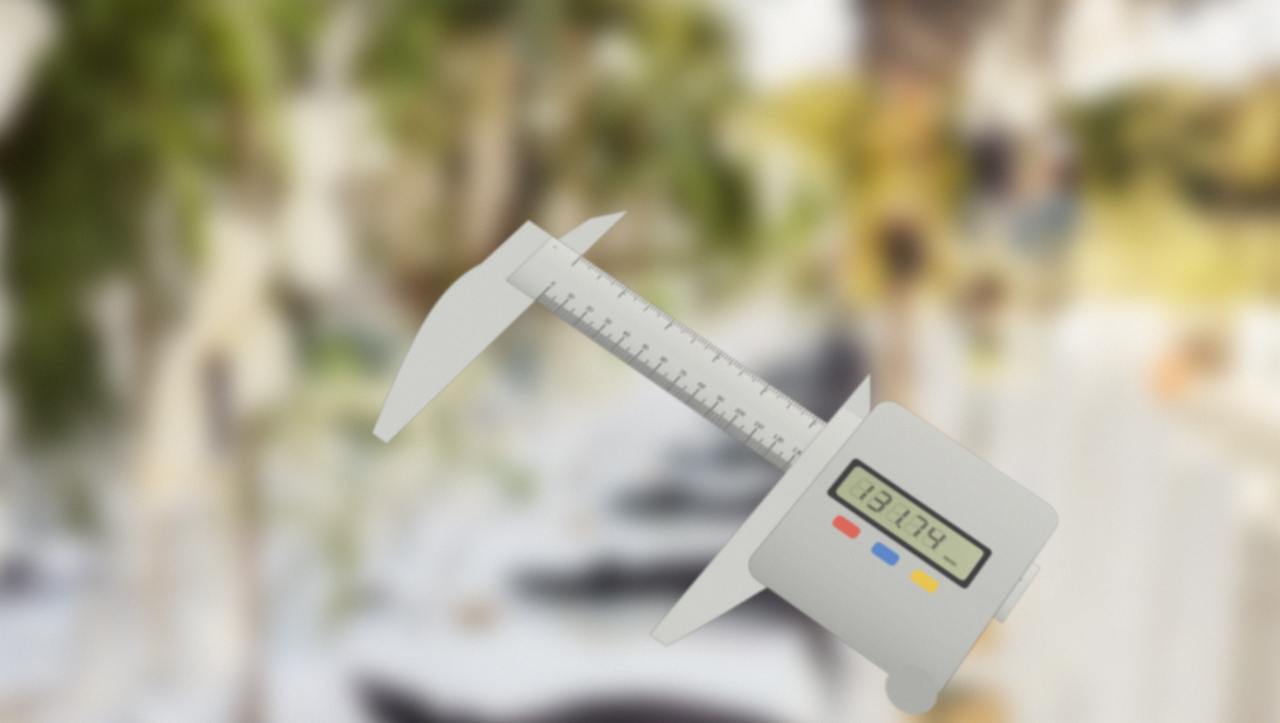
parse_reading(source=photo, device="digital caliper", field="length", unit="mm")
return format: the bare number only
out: 131.74
